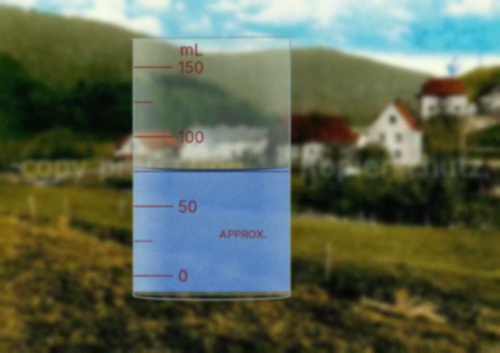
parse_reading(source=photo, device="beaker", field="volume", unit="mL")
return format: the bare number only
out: 75
